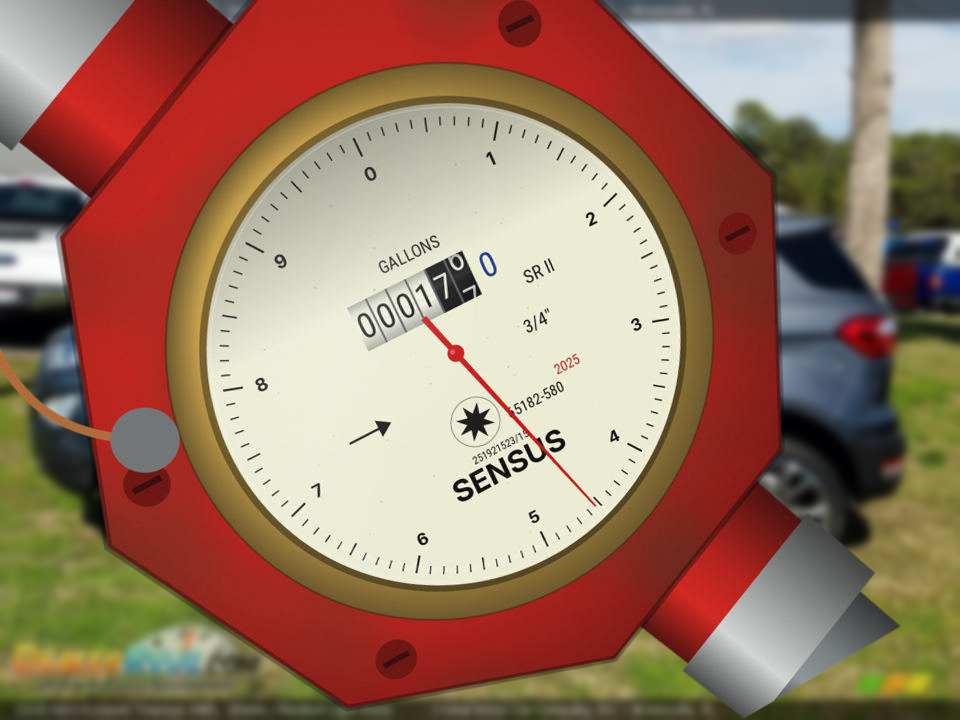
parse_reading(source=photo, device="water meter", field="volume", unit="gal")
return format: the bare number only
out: 1764.5
